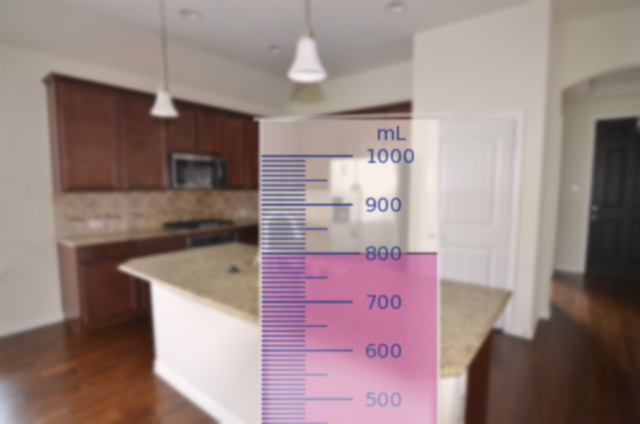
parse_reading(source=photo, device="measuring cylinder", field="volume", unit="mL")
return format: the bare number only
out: 800
